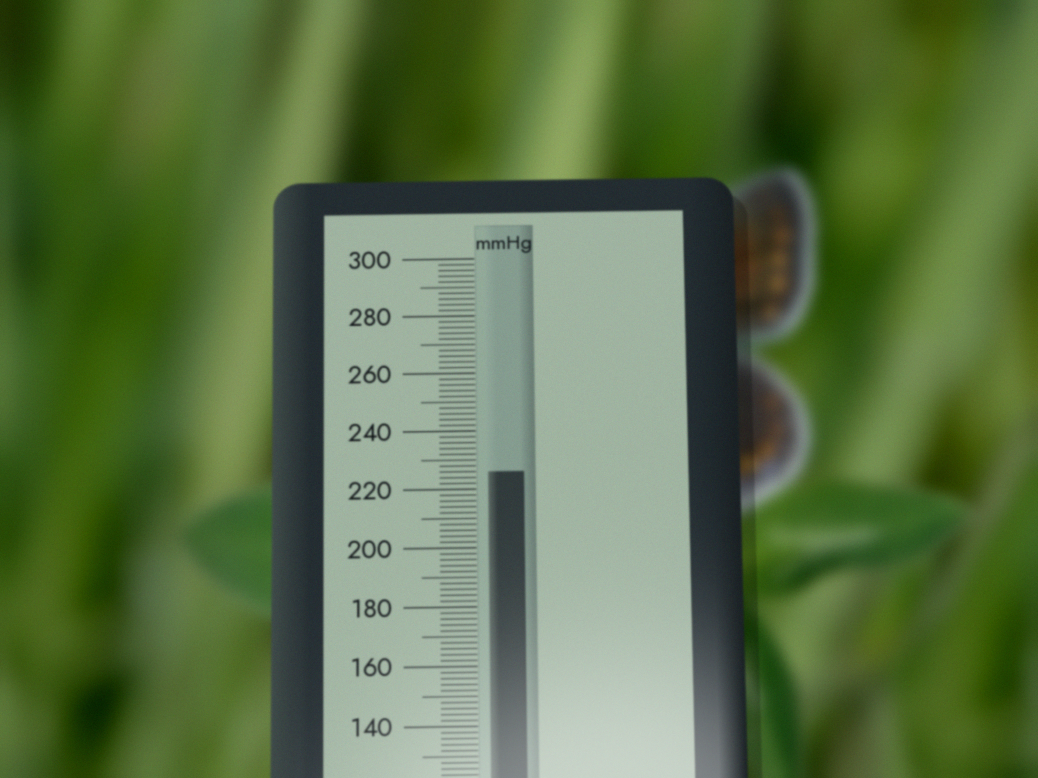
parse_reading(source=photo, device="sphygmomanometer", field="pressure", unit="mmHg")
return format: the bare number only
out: 226
